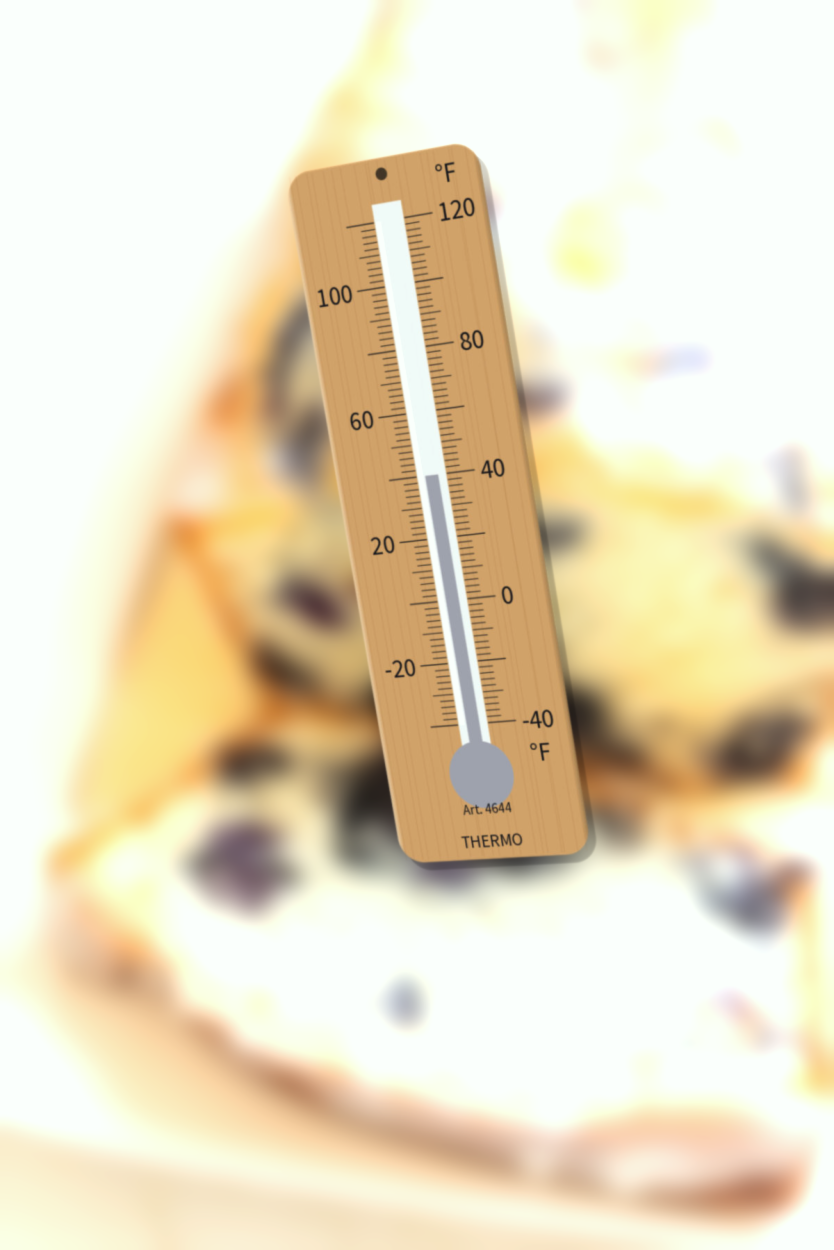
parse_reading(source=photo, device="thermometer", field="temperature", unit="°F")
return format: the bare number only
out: 40
